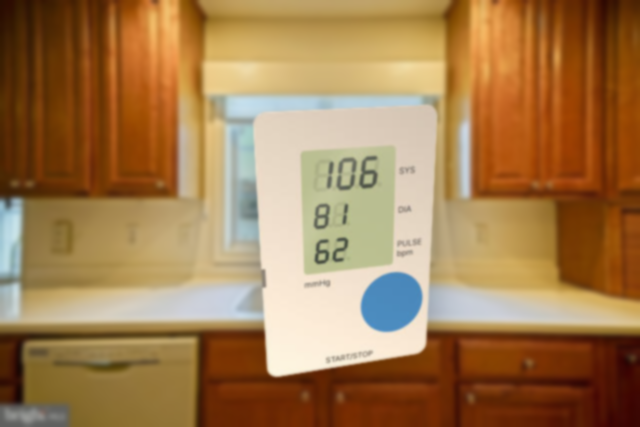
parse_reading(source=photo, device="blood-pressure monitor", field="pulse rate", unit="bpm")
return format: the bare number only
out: 62
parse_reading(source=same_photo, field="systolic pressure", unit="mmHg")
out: 106
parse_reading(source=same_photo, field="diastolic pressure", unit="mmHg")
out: 81
